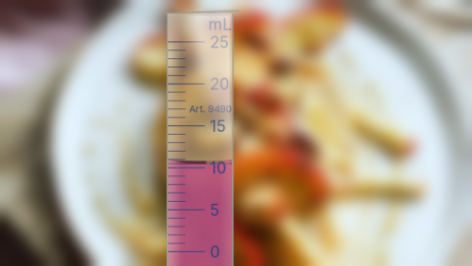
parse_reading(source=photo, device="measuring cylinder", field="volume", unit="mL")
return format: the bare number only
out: 10.5
